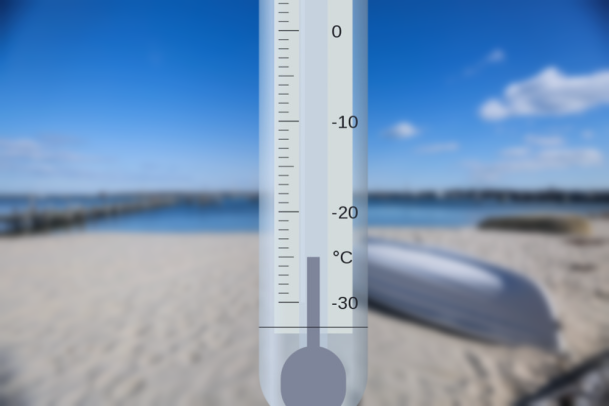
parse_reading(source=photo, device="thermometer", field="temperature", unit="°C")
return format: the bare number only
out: -25
